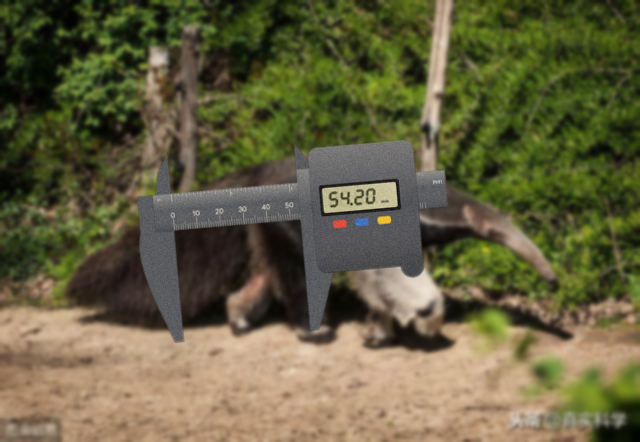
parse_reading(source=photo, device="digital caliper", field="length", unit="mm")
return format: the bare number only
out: 54.20
